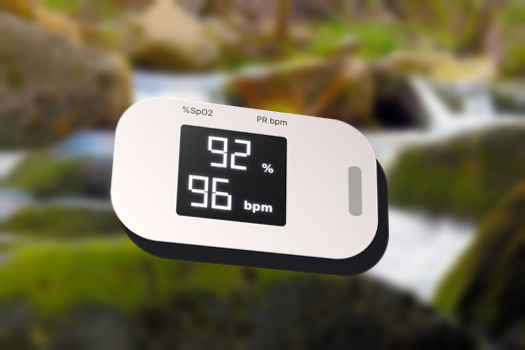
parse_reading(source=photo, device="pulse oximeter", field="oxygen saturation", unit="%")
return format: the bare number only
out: 92
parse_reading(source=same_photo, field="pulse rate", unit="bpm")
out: 96
